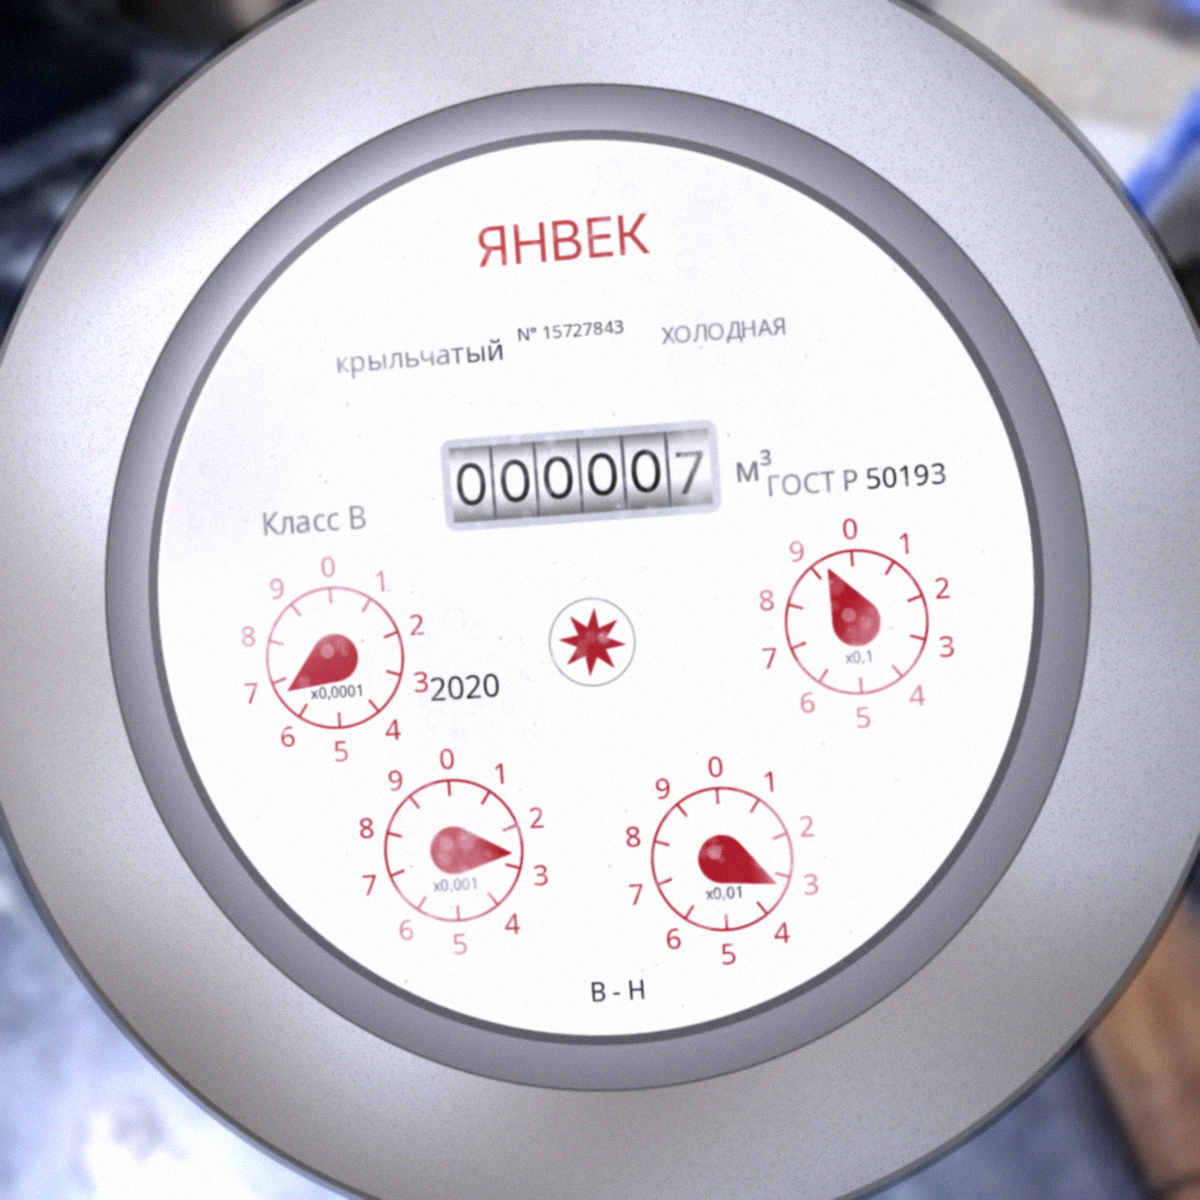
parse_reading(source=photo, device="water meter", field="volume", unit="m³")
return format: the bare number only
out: 6.9326
